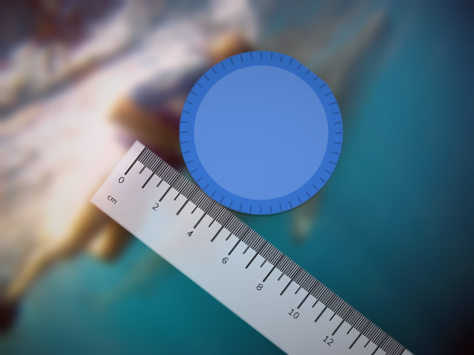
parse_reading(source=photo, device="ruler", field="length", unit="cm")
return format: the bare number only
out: 7.5
